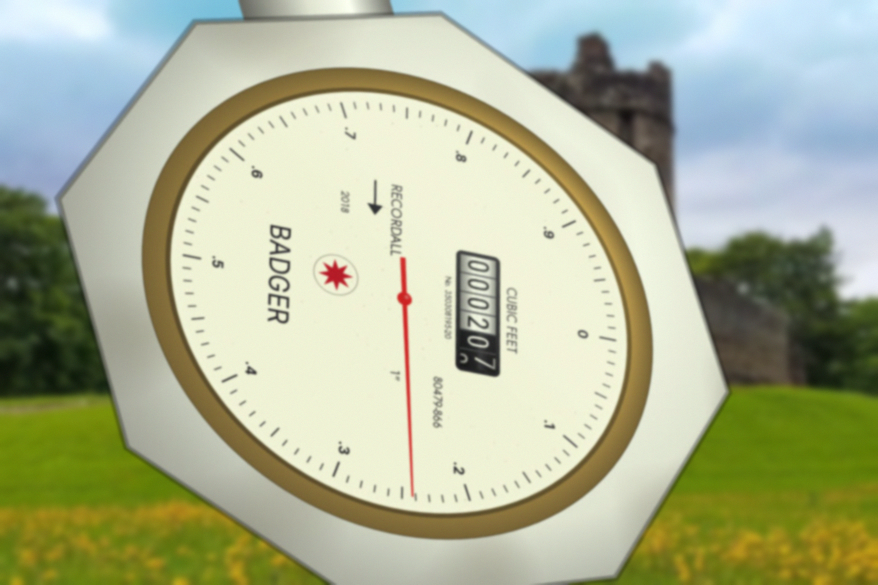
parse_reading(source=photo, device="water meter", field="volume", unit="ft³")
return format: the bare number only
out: 207.24
